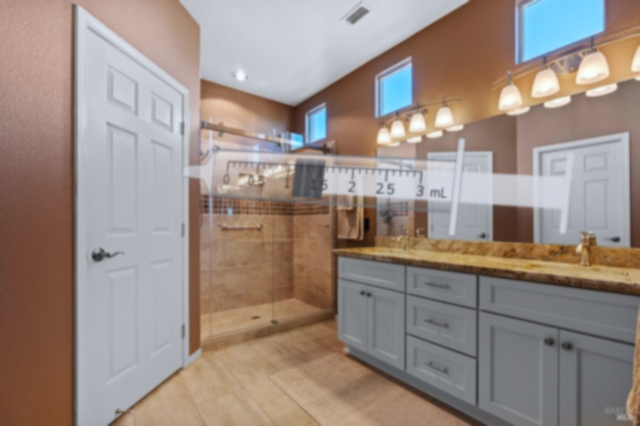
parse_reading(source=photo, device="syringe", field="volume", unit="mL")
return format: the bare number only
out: 1.1
